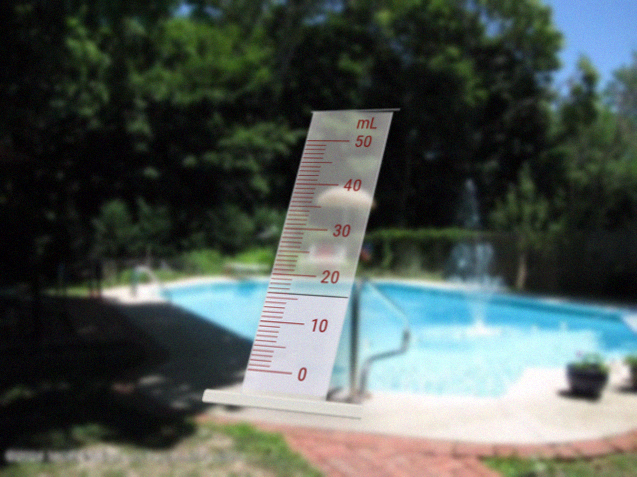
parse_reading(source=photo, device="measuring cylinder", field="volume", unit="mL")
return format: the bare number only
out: 16
